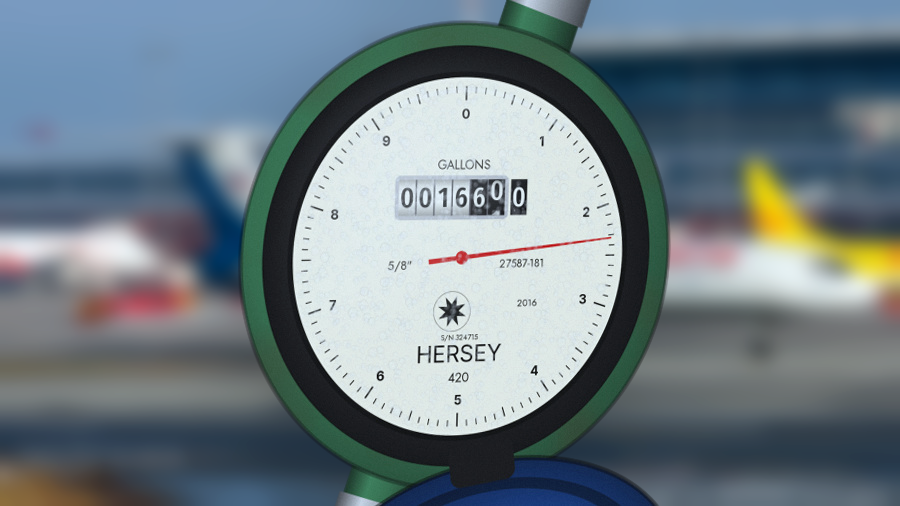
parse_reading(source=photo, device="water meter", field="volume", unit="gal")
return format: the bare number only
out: 16602.3
